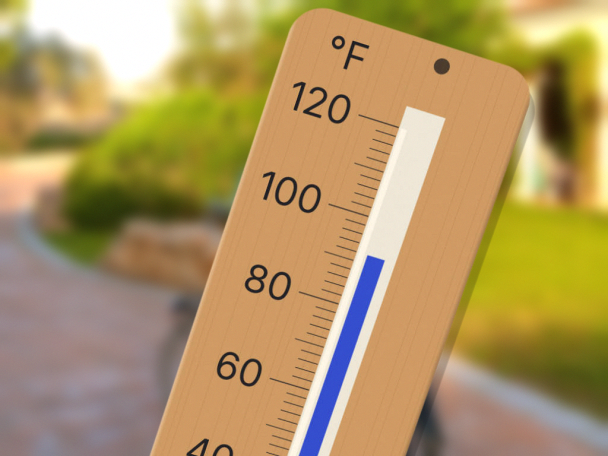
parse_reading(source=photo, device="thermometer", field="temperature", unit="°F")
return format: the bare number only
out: 92
